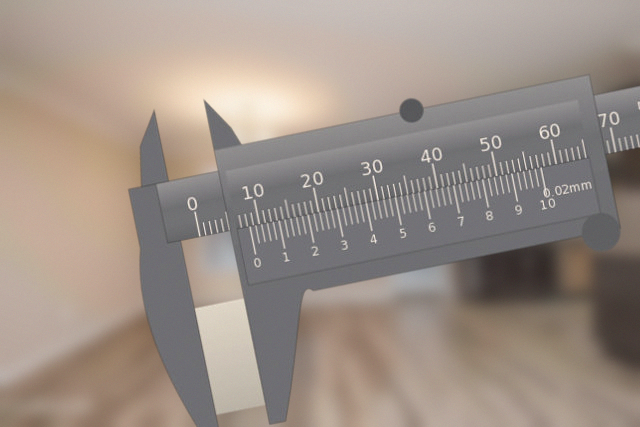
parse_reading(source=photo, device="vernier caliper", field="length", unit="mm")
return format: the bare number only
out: 8.4
